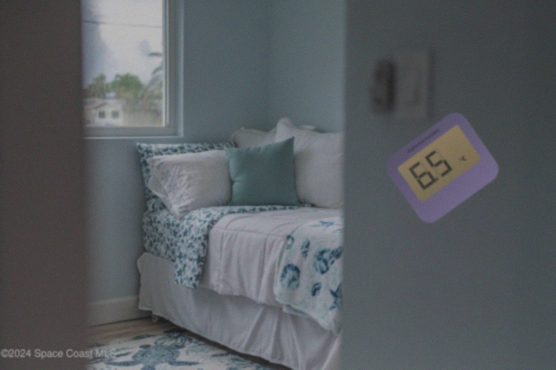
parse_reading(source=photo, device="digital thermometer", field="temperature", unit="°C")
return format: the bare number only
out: 6.5
